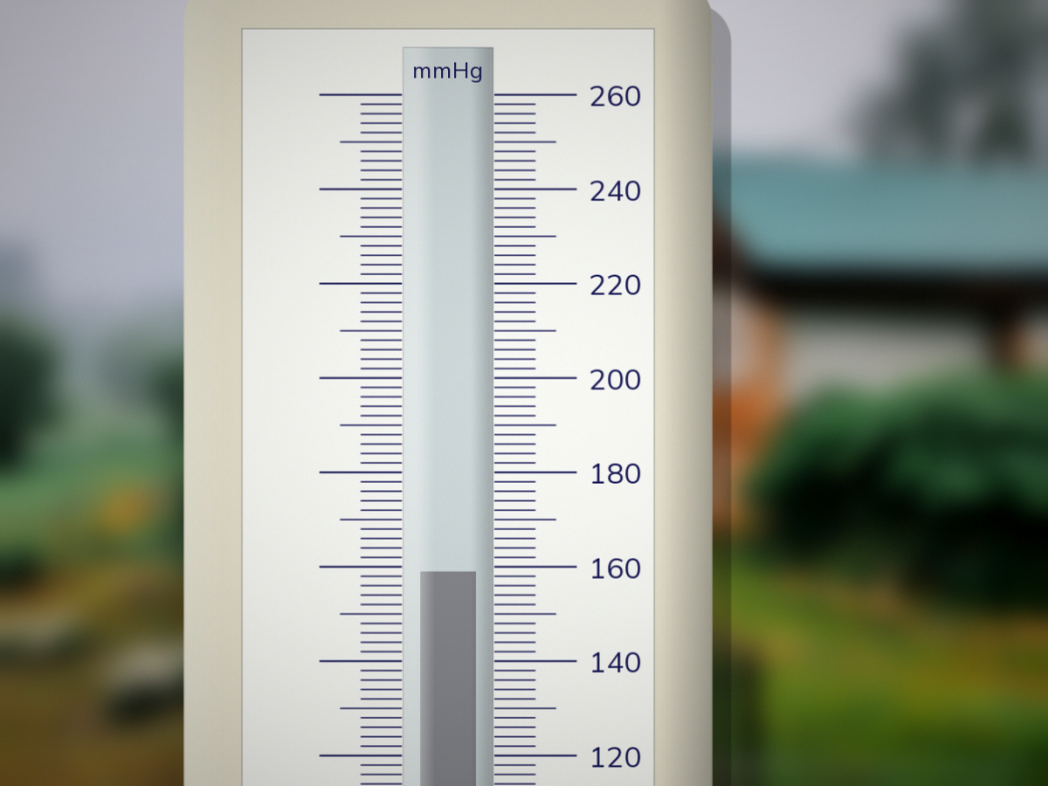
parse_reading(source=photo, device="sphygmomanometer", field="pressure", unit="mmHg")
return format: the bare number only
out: 159
